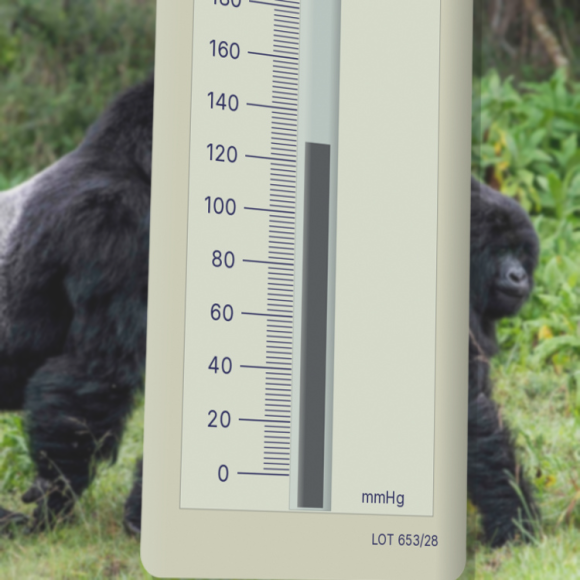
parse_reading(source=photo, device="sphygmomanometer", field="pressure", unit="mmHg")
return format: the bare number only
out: 128
